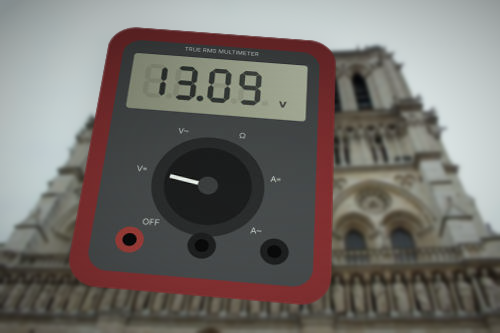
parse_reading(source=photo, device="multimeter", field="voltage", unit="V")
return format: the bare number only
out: 13.09
